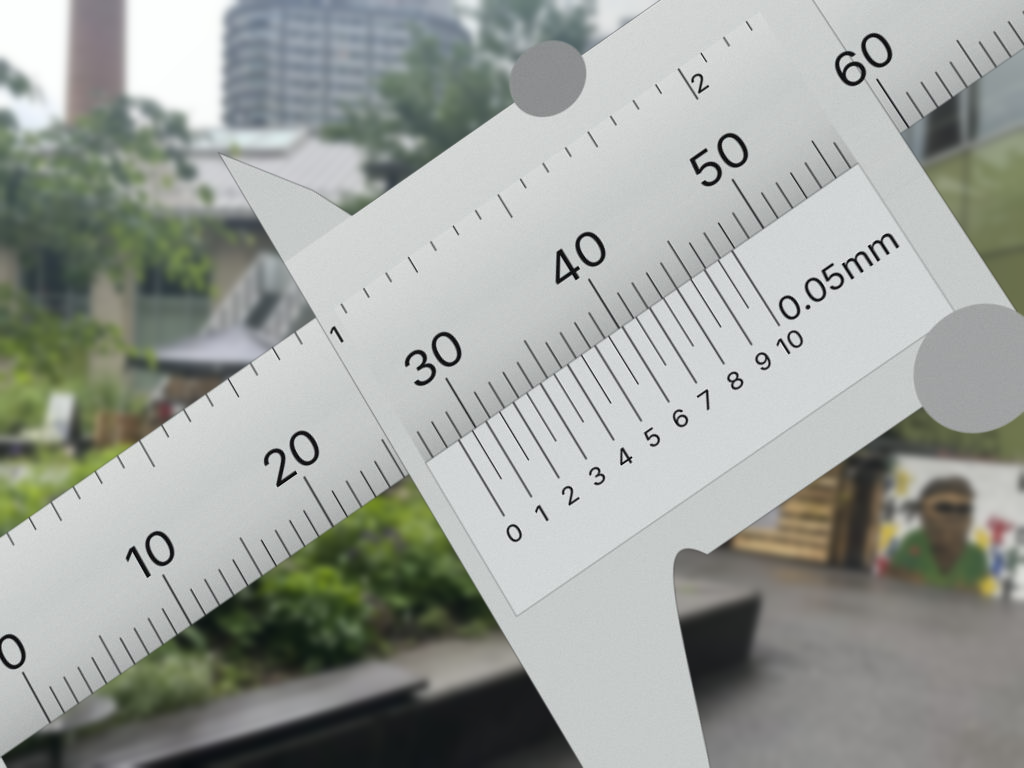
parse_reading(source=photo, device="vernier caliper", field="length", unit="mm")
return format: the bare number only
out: 28.8
